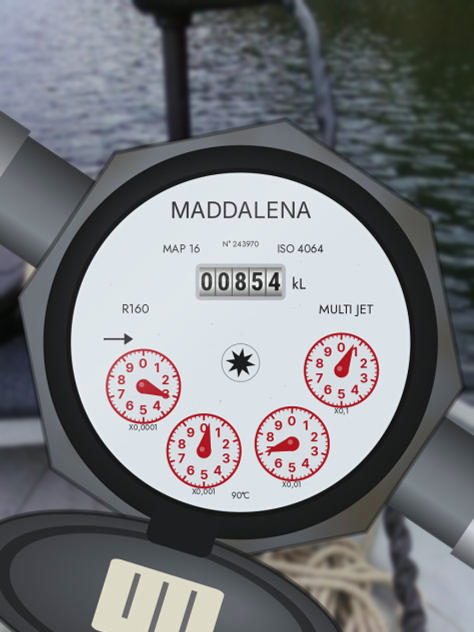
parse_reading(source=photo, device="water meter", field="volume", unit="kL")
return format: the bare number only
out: 854.0703
